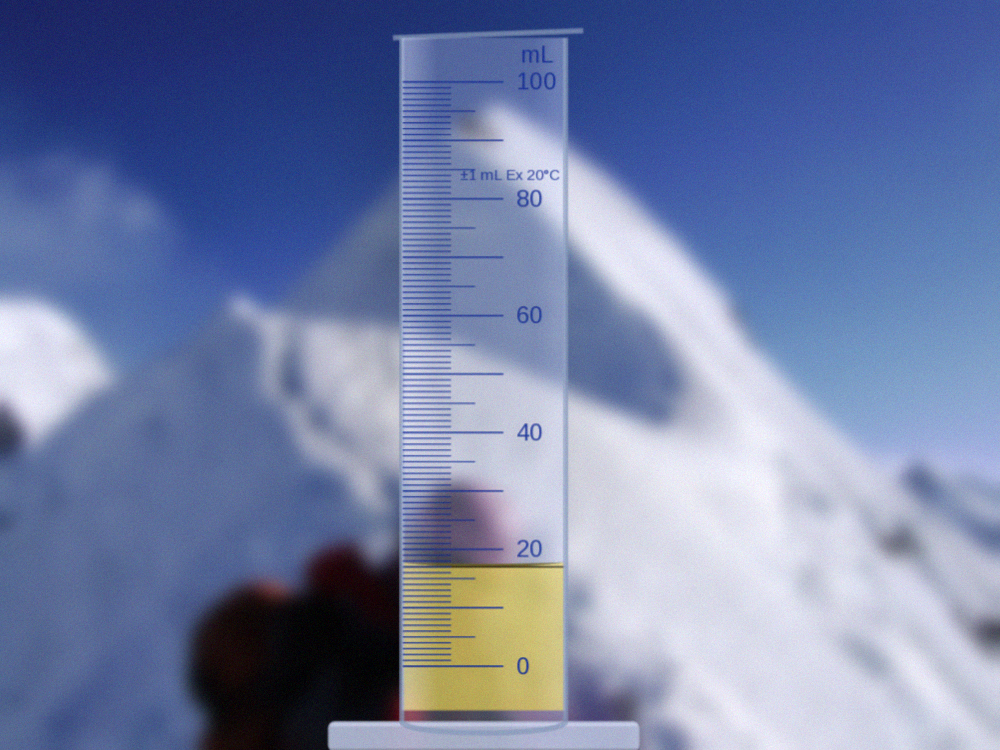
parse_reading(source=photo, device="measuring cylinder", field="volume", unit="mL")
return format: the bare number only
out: 17
